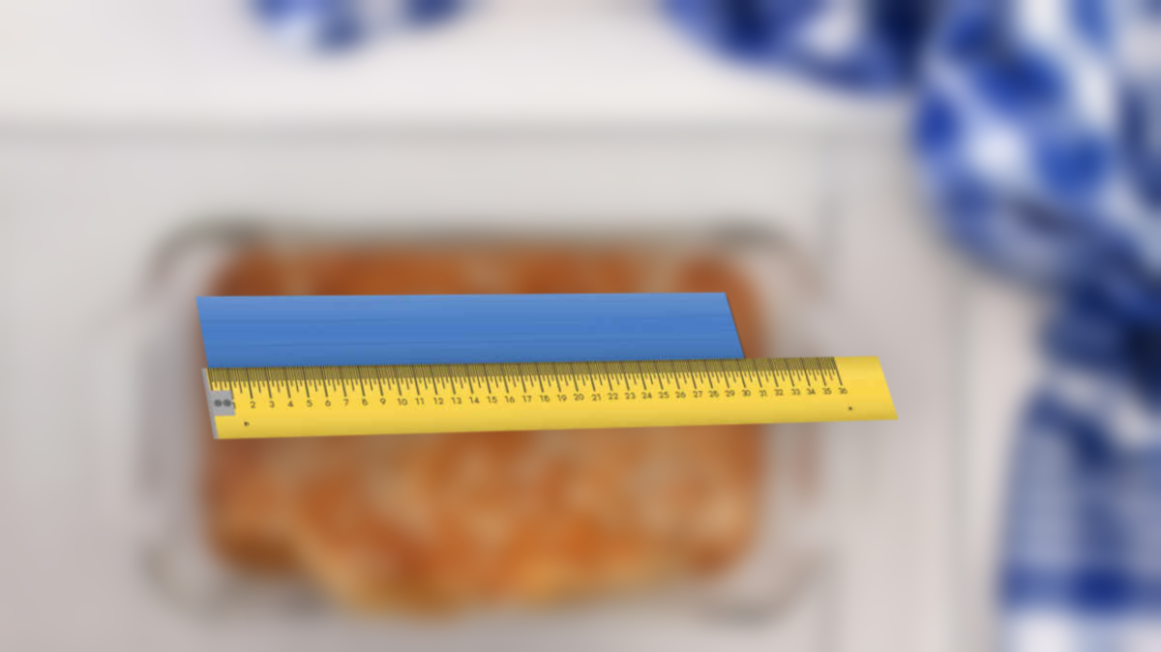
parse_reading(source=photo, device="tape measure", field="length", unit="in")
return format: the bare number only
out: 30.5
